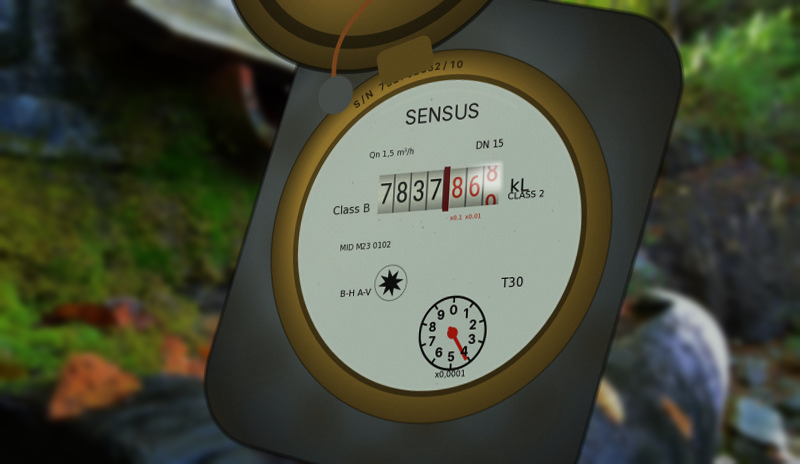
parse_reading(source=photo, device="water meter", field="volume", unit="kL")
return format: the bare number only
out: 7837.8684
